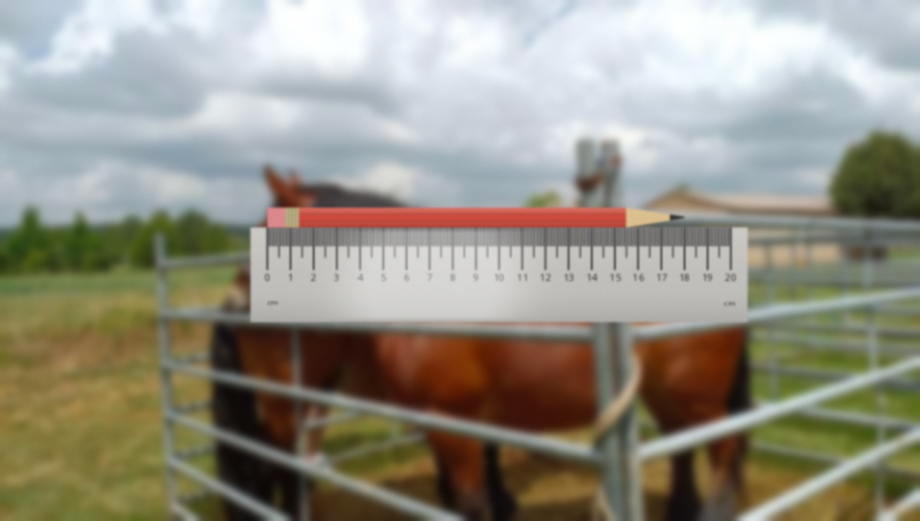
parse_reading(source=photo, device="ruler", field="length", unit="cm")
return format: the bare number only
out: 18
